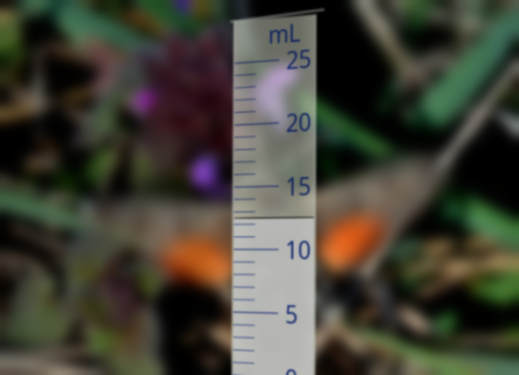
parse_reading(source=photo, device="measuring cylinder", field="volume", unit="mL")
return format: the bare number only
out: 12.5
